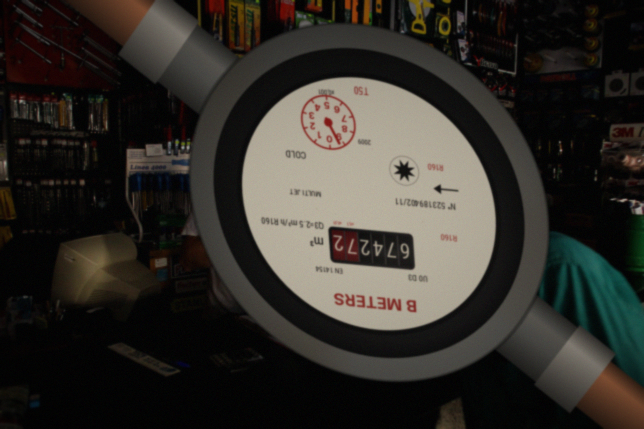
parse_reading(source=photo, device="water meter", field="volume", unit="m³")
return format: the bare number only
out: 6742.719
